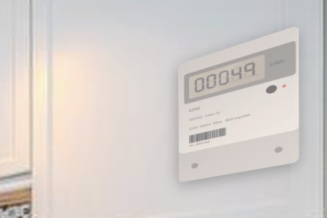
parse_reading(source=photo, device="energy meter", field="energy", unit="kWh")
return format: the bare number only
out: 49
